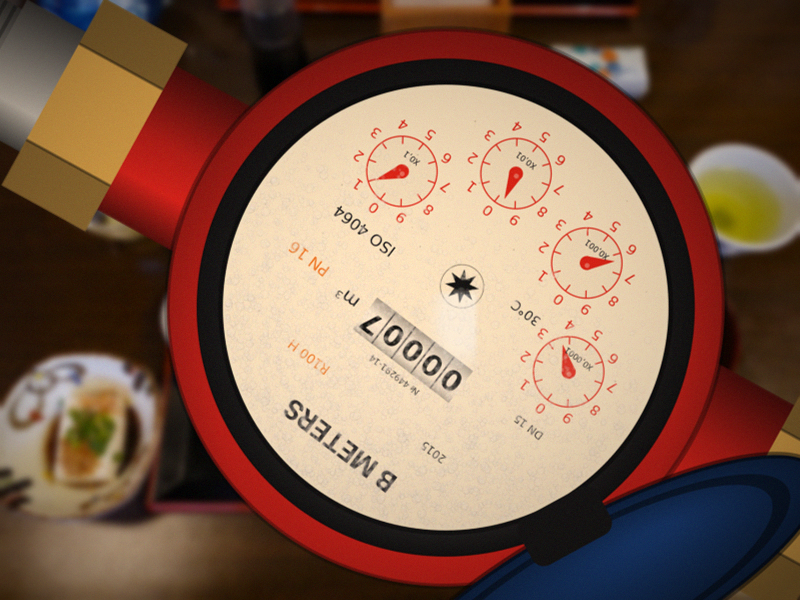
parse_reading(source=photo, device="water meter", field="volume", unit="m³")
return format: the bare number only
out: 7.0963
